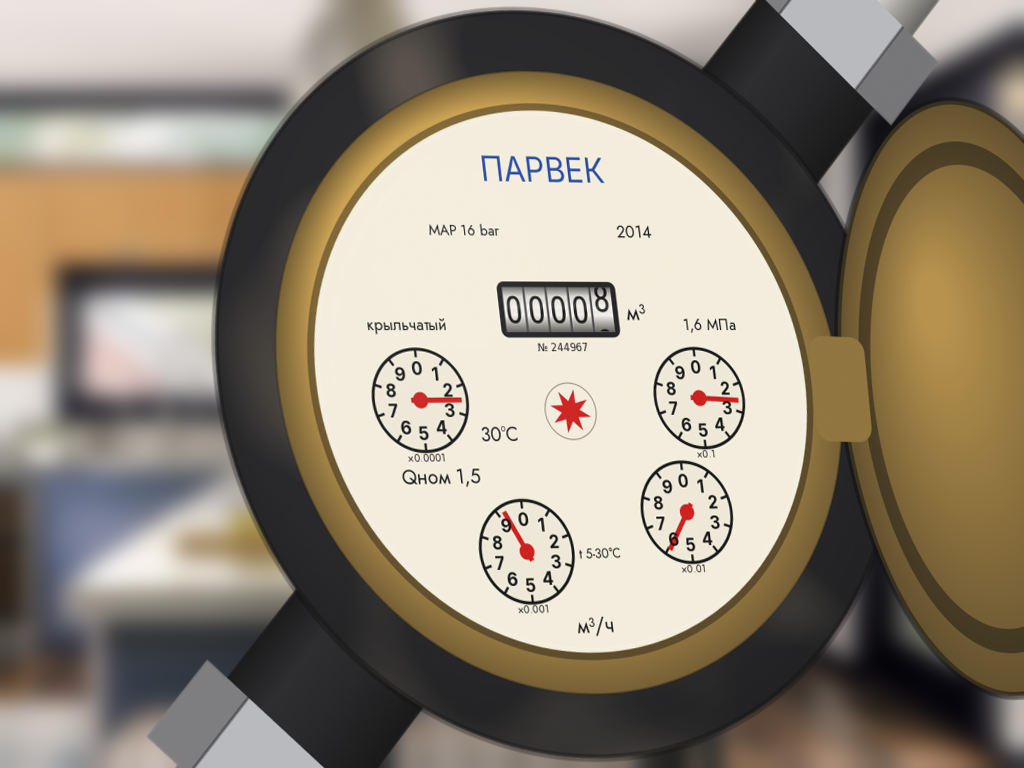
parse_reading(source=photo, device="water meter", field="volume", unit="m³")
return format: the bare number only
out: 8.2592
